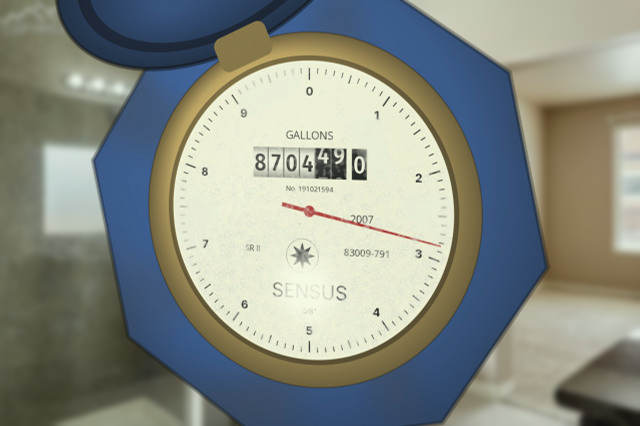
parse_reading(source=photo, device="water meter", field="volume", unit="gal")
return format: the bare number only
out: 8704492.8
